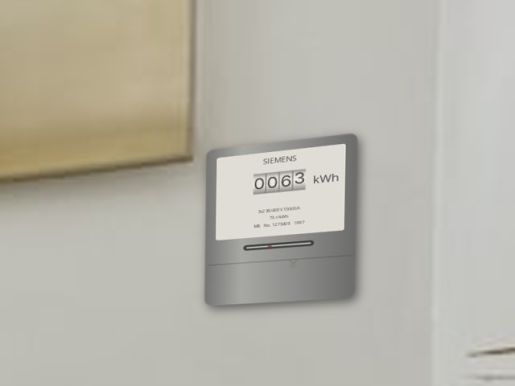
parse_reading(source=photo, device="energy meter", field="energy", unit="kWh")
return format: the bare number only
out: 63
